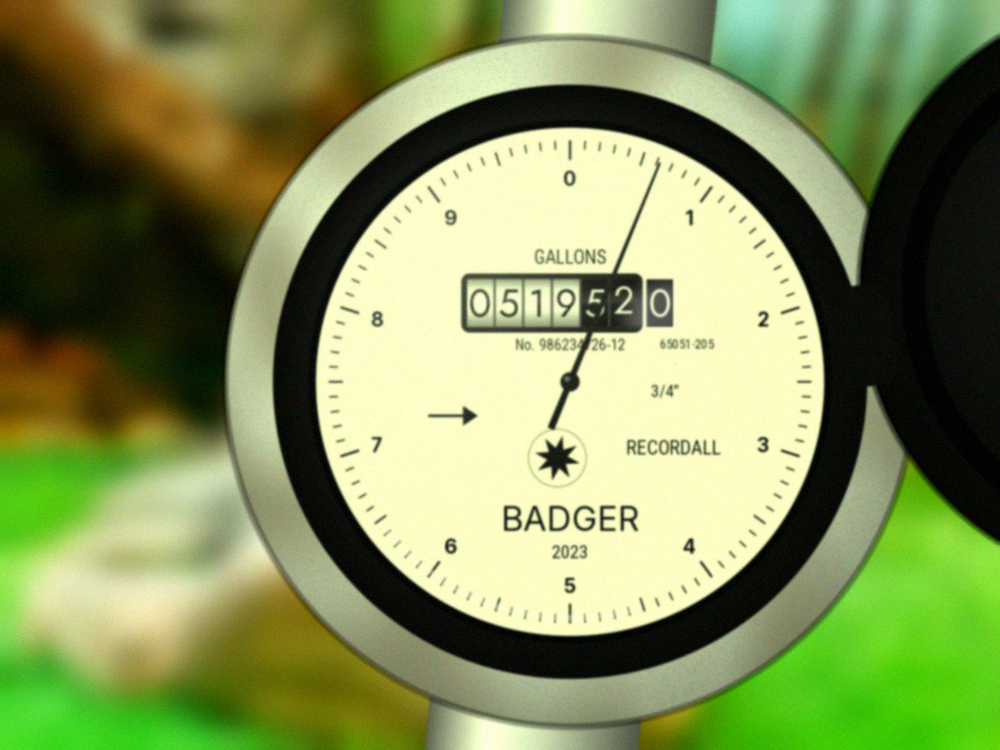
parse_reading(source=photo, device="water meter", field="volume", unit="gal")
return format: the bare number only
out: 519520.6
